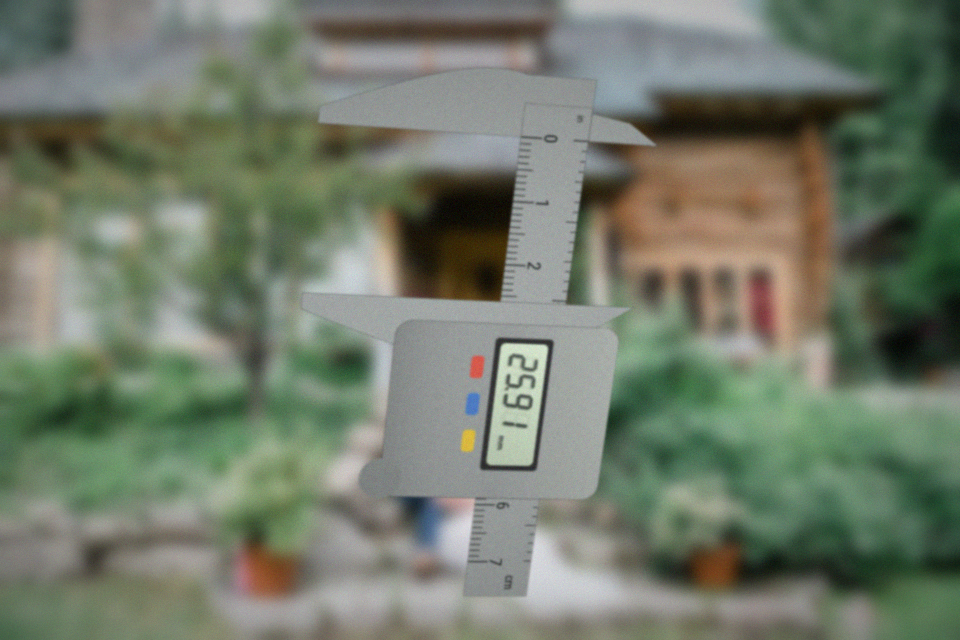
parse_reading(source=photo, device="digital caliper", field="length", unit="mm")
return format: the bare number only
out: 25.91
